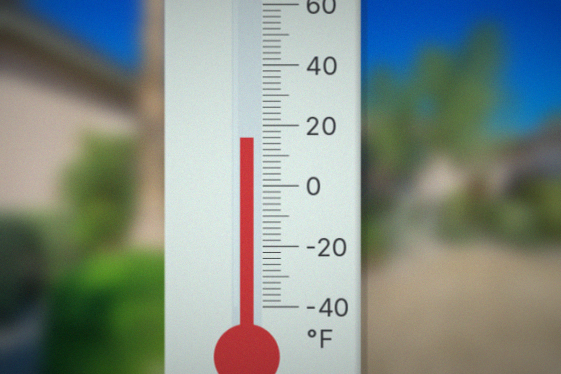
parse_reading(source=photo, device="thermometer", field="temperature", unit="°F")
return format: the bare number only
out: 16
